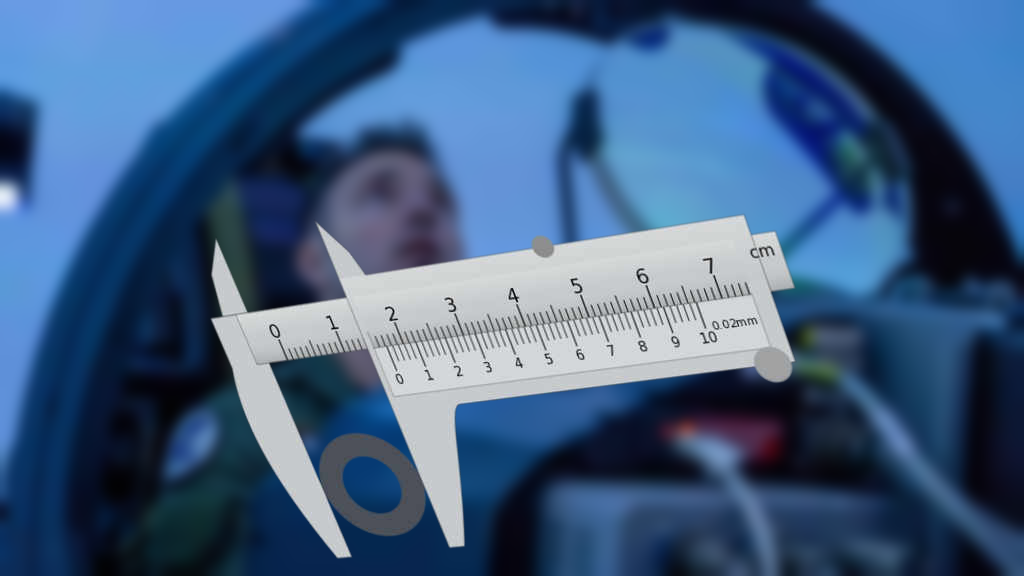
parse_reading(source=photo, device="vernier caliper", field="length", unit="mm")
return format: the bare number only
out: 17.2
